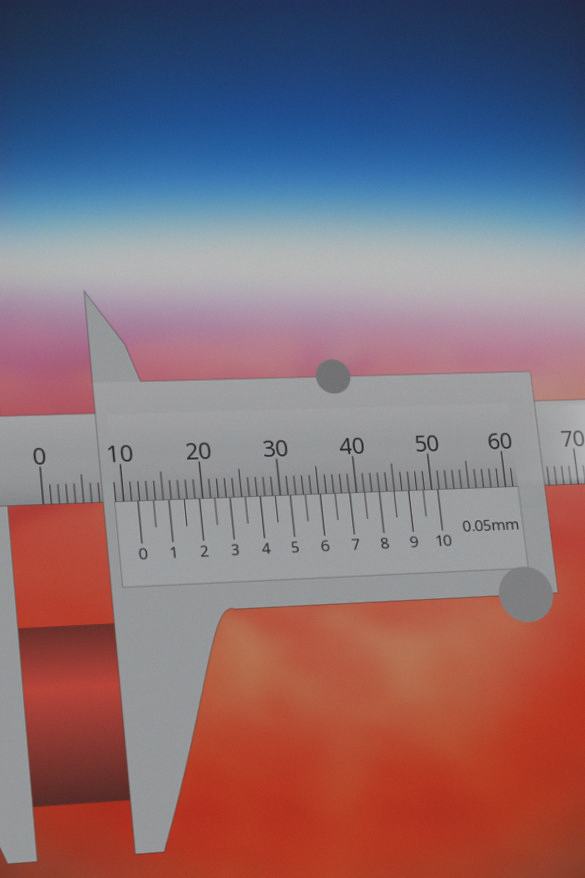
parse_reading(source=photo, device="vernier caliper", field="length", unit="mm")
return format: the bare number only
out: 11.8
